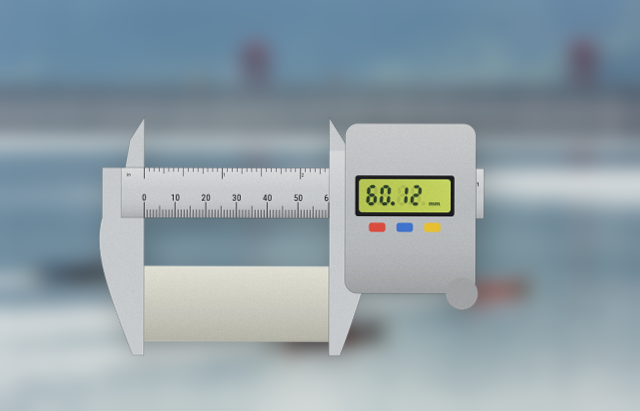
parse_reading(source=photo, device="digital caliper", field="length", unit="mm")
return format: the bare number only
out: 60.12
